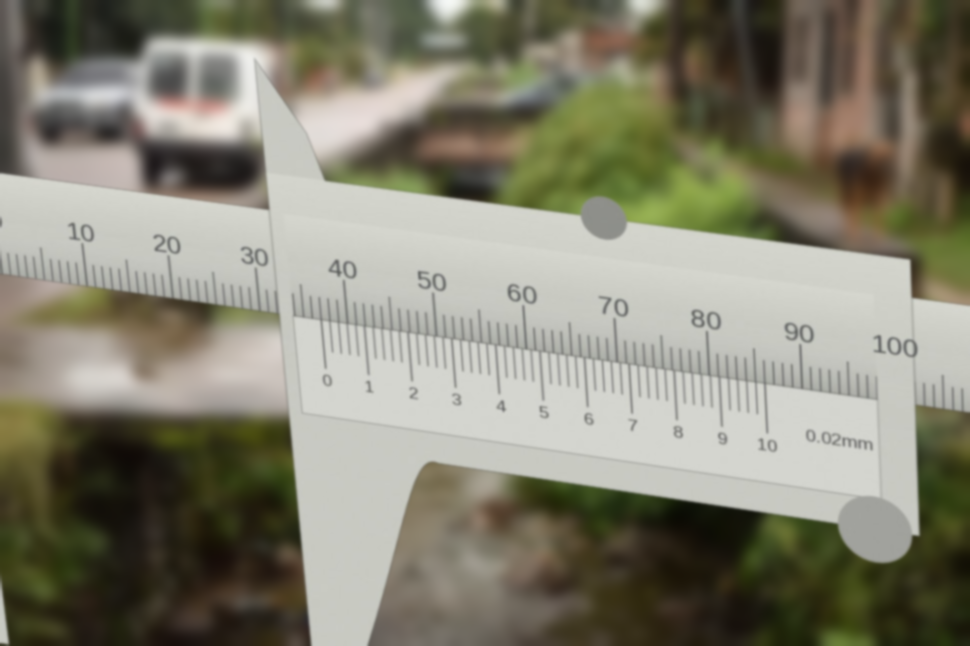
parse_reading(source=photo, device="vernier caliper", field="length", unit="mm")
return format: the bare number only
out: 37.0
